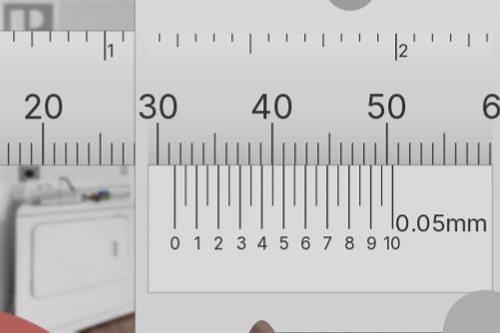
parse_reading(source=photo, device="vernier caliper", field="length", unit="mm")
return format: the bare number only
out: 31.5
